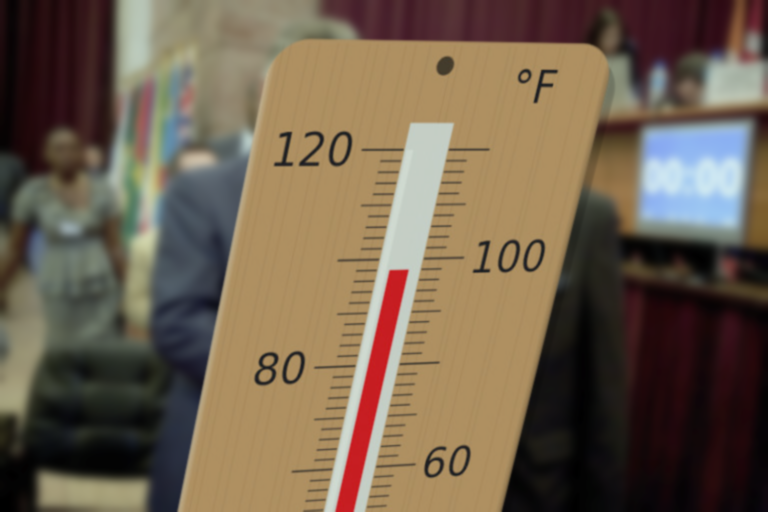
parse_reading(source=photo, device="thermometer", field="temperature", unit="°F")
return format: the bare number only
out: 98
